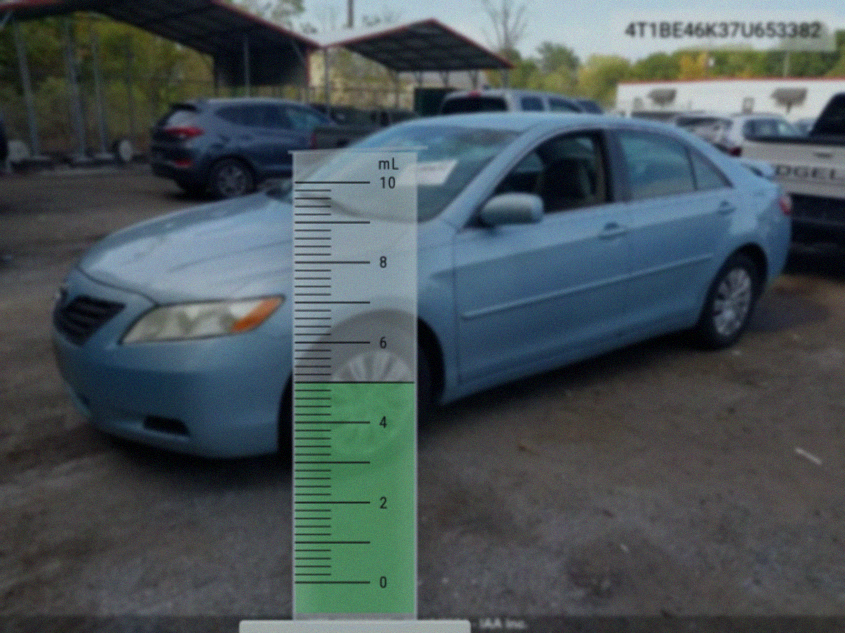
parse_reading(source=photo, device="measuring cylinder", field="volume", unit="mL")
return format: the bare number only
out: 5
